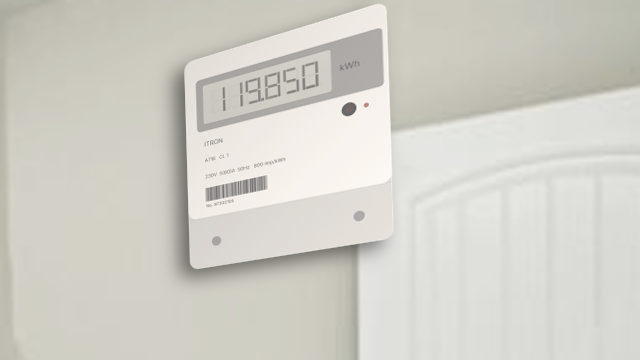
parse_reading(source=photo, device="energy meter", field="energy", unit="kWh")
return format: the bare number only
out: 119.850
